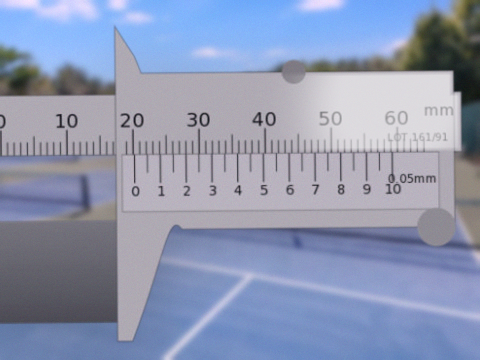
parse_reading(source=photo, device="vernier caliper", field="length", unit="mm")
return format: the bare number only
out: 20.2
